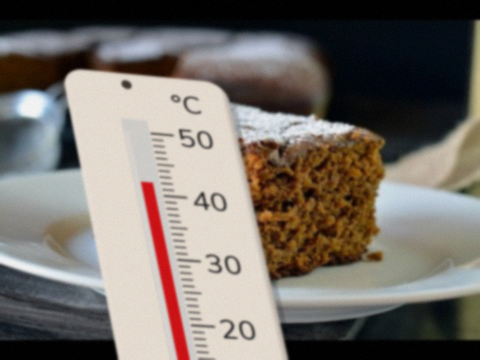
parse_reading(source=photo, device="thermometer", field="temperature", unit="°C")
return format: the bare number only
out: 42
